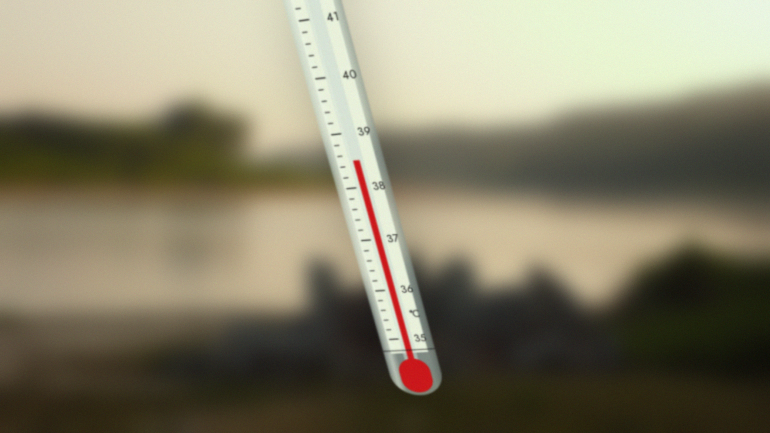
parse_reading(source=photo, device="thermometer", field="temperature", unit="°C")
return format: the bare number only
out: 38.5
